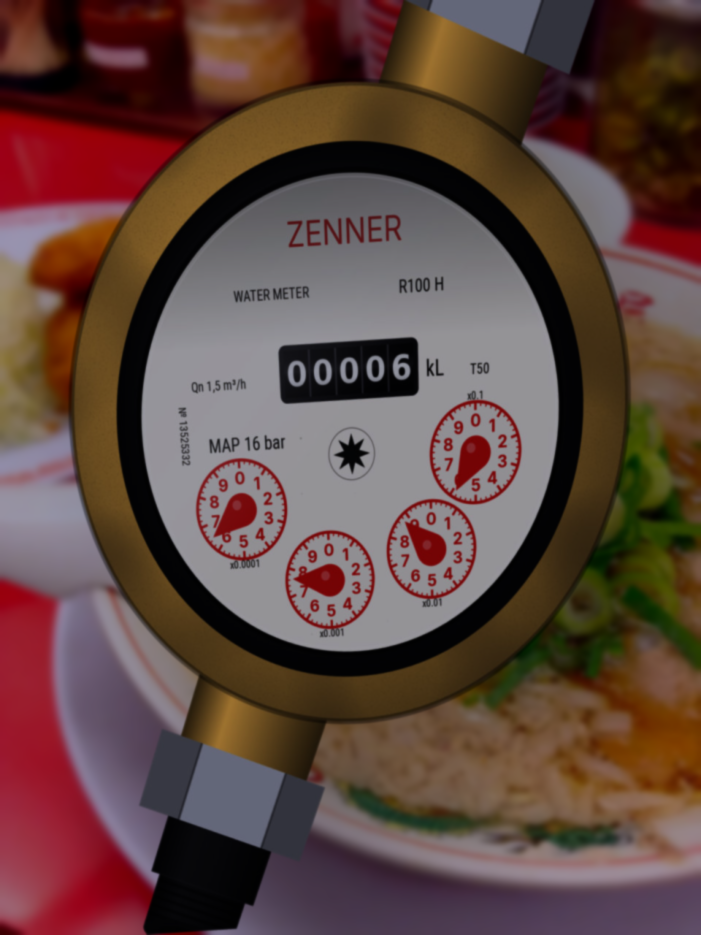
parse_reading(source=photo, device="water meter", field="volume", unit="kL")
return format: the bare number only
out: 6.5876
